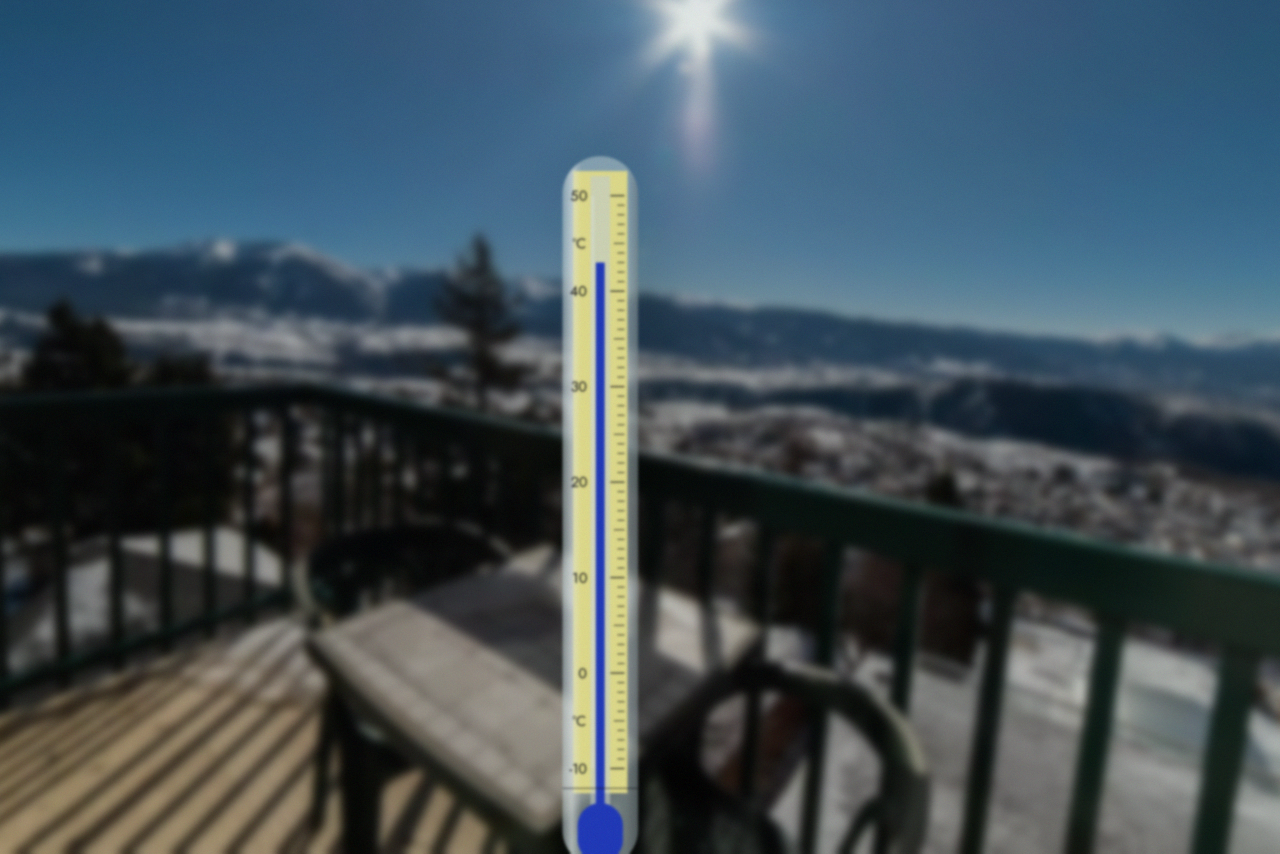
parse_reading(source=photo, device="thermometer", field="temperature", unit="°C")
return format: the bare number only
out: 43
